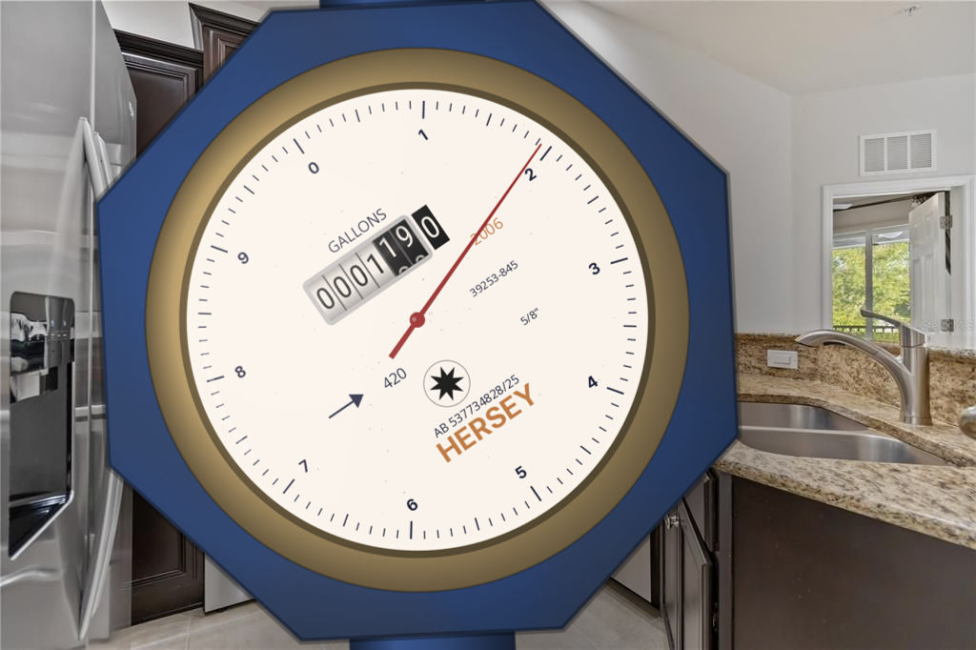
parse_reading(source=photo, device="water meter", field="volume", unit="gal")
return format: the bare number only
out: 1191.9
